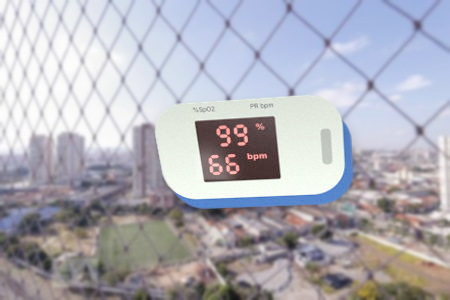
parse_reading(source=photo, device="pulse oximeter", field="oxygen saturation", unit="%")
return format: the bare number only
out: 99
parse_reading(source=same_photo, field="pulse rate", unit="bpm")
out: 66
